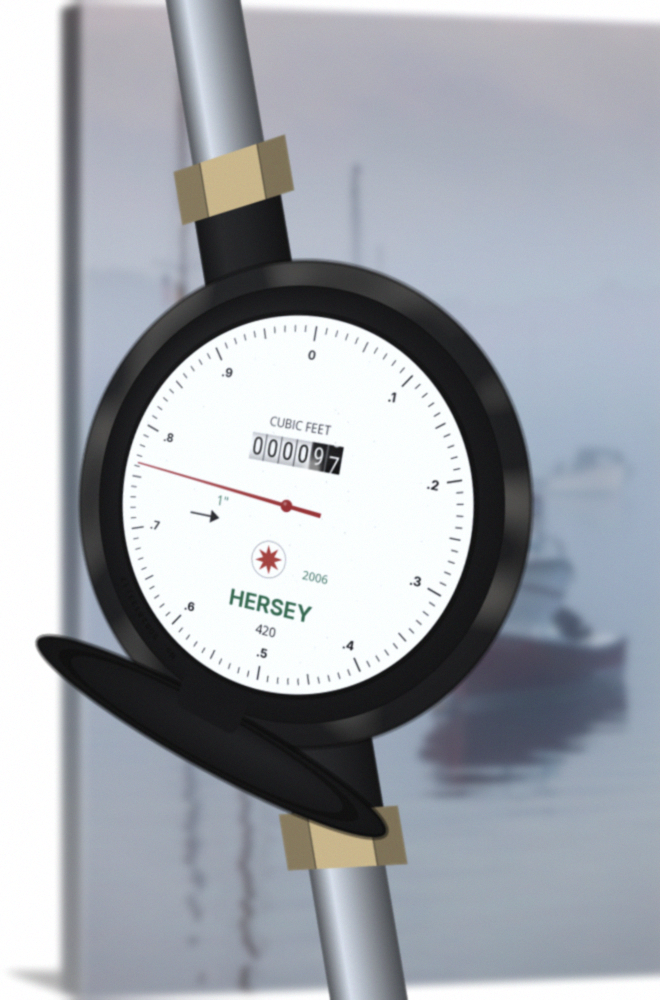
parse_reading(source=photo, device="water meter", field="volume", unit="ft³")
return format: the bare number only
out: 96.76
